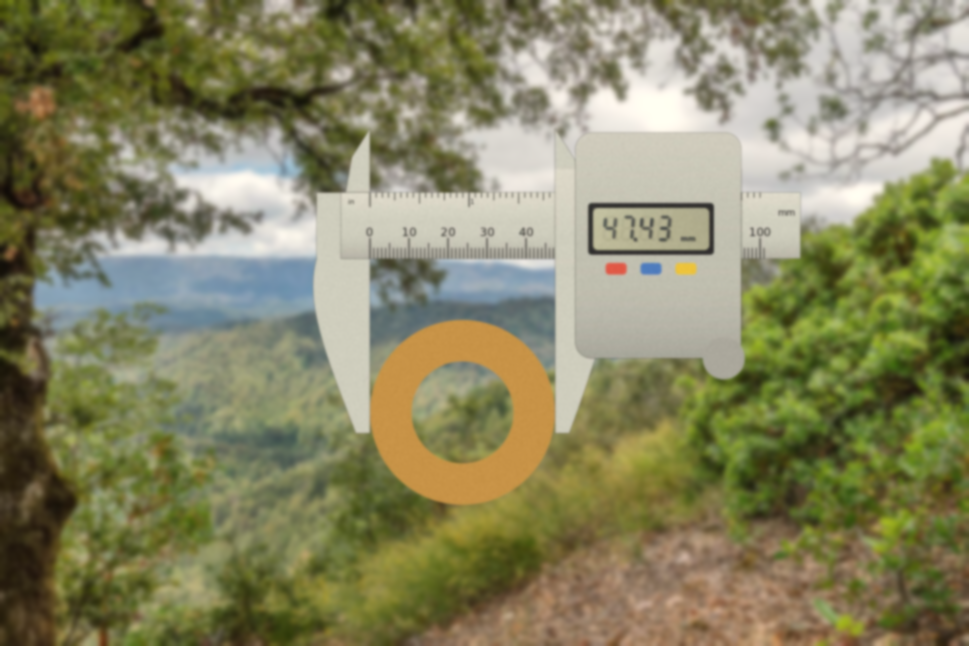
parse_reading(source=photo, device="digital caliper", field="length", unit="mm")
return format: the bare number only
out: 47.43
